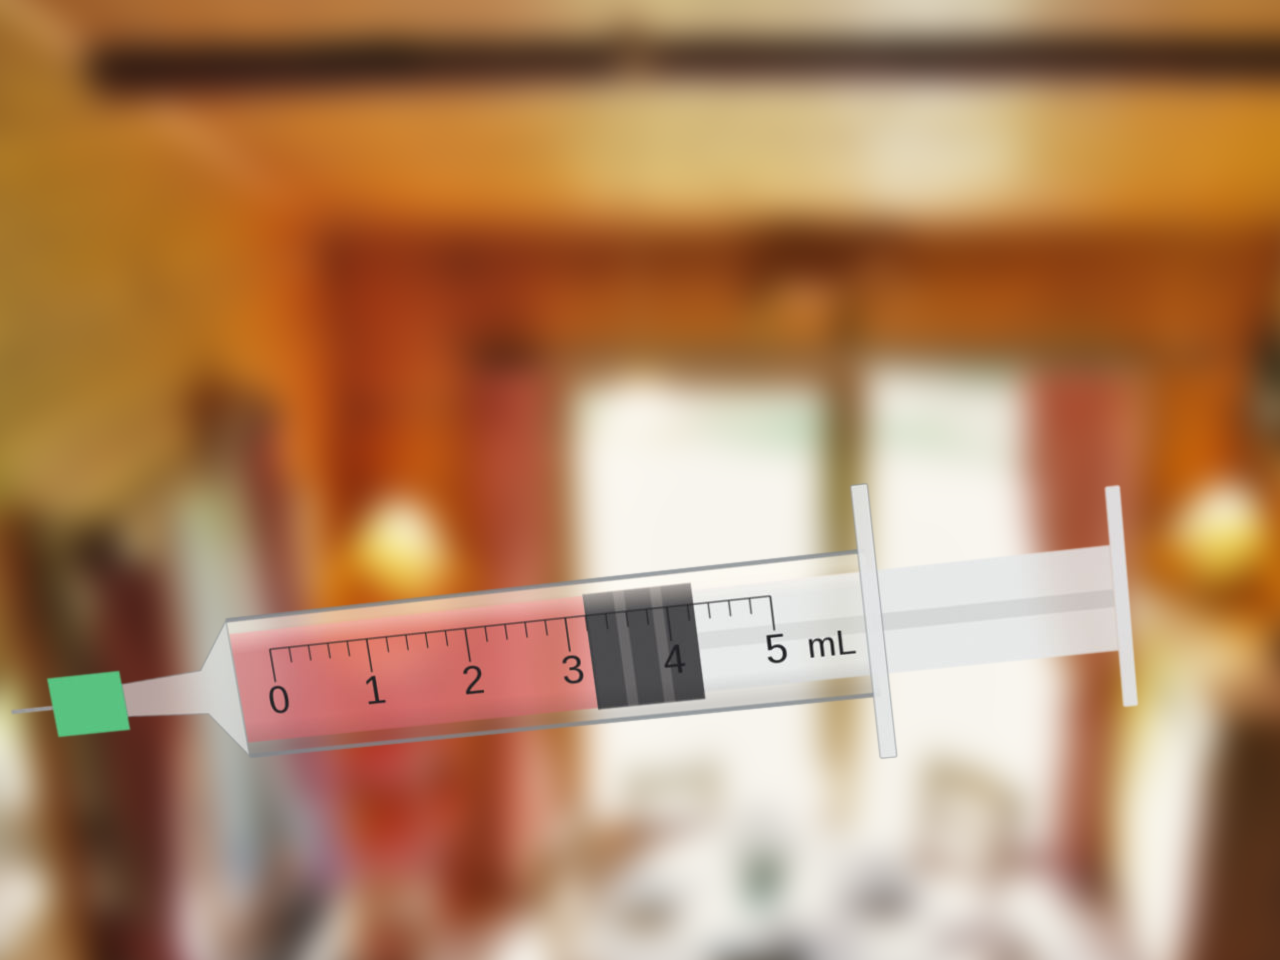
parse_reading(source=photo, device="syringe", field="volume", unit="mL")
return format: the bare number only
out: 3.2
